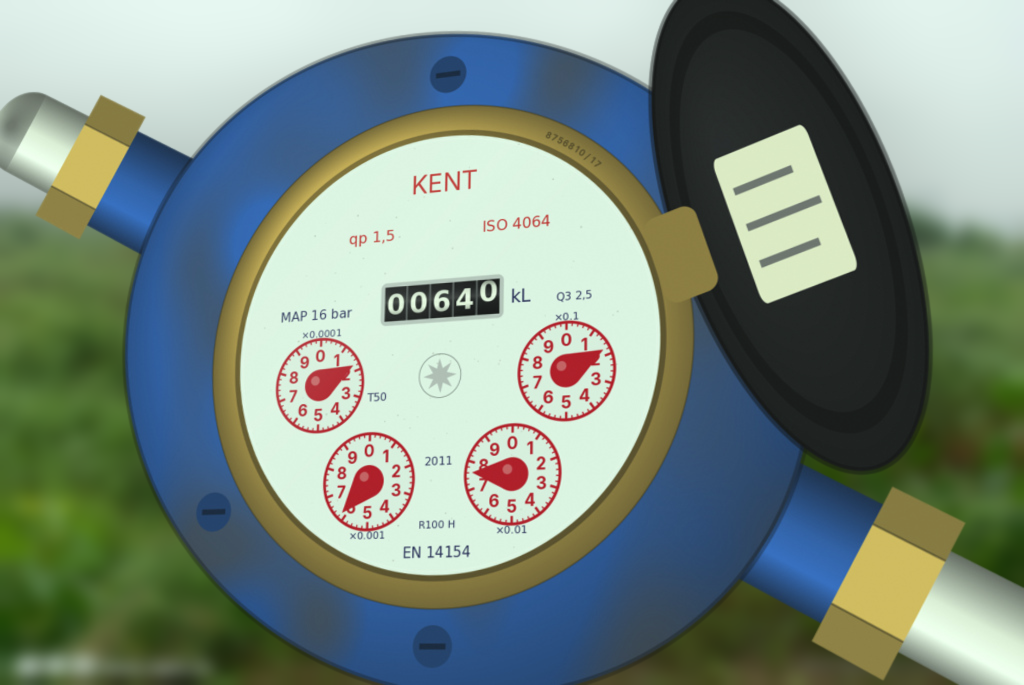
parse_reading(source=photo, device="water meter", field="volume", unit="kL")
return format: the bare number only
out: 640.1761
